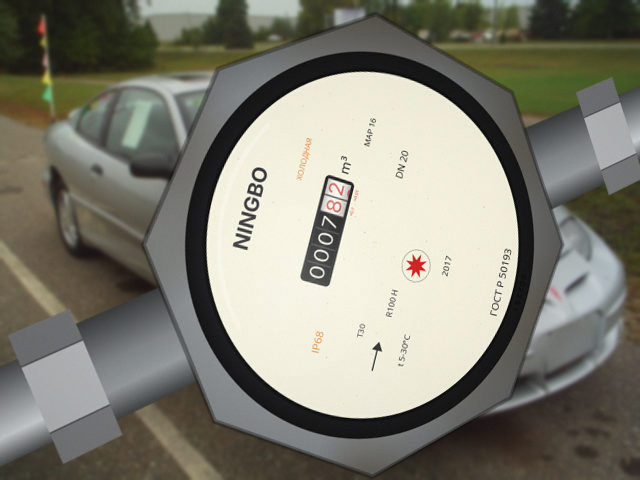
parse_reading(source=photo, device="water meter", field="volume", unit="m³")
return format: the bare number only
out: 7.82
